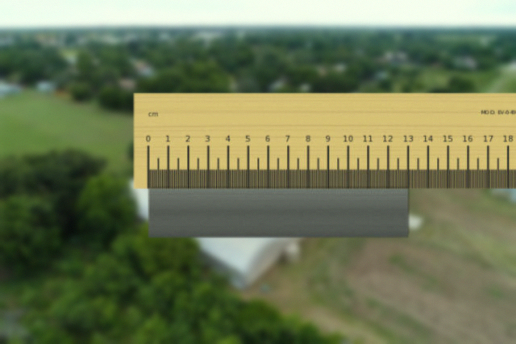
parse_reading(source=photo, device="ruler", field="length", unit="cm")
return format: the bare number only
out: 13
